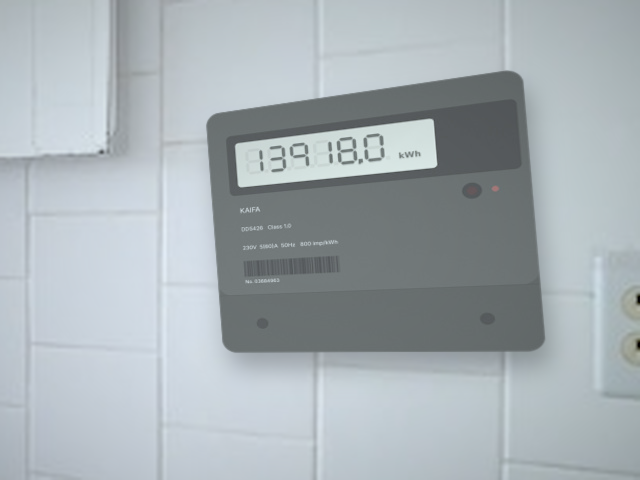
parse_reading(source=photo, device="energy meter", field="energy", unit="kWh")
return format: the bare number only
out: 13918.0
